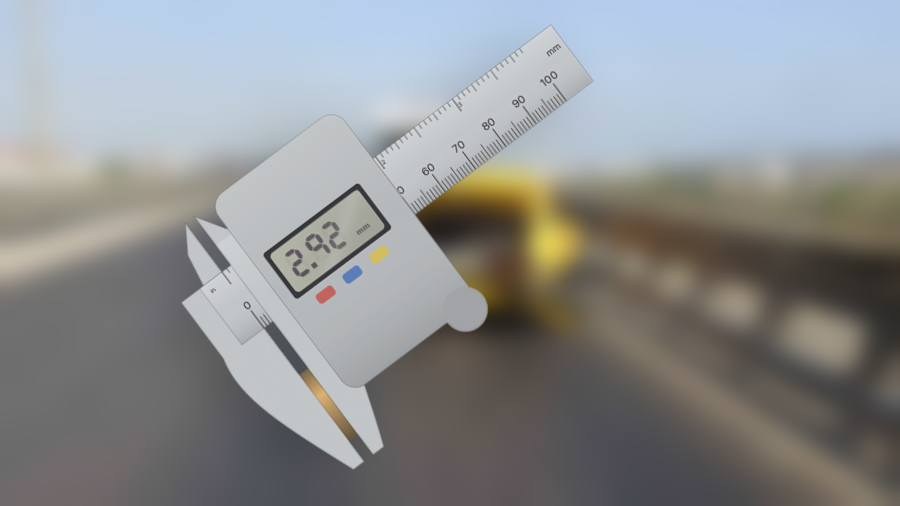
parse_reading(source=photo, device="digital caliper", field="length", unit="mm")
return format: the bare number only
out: 2.92
